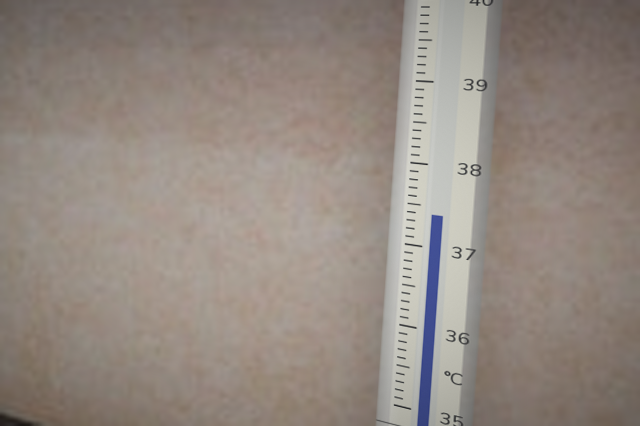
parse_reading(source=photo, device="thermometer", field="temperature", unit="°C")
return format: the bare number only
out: 37.4
